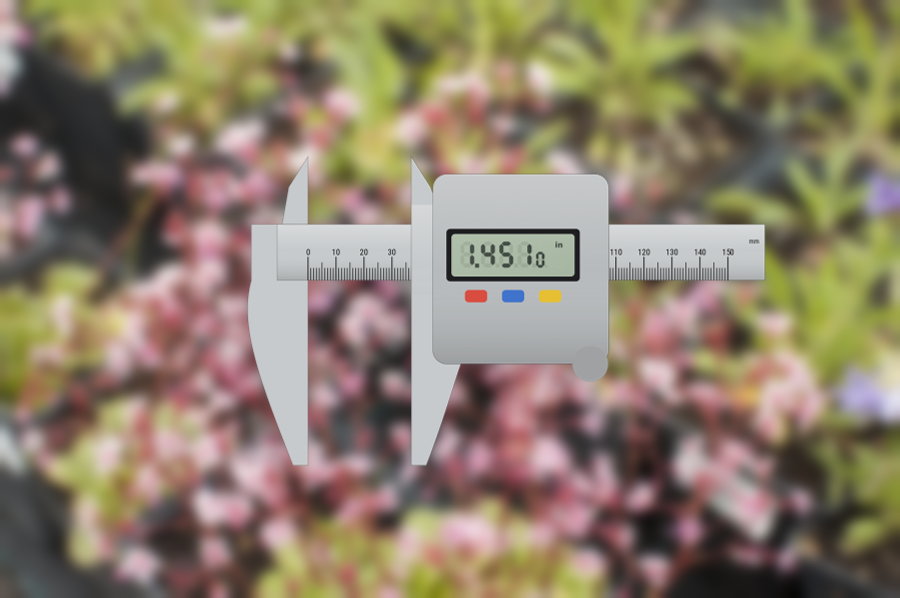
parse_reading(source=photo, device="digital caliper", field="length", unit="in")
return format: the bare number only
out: 1.4510
